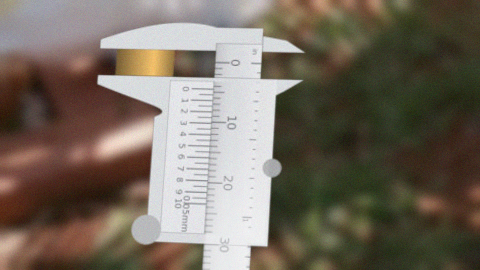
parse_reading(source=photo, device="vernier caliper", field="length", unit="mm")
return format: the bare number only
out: 4.5
